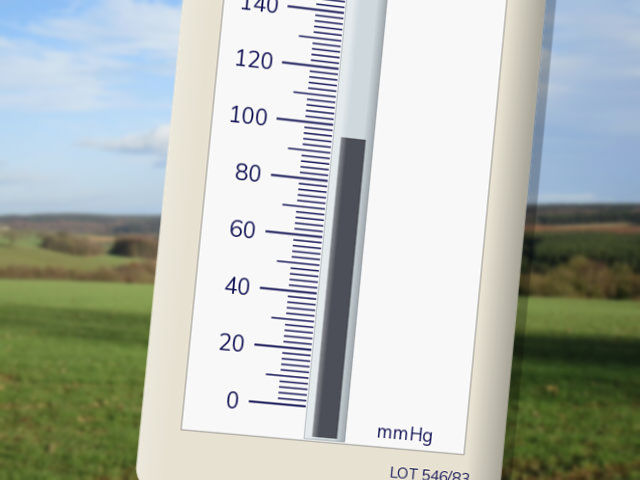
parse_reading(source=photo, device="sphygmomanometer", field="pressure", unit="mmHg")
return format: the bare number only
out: 96
